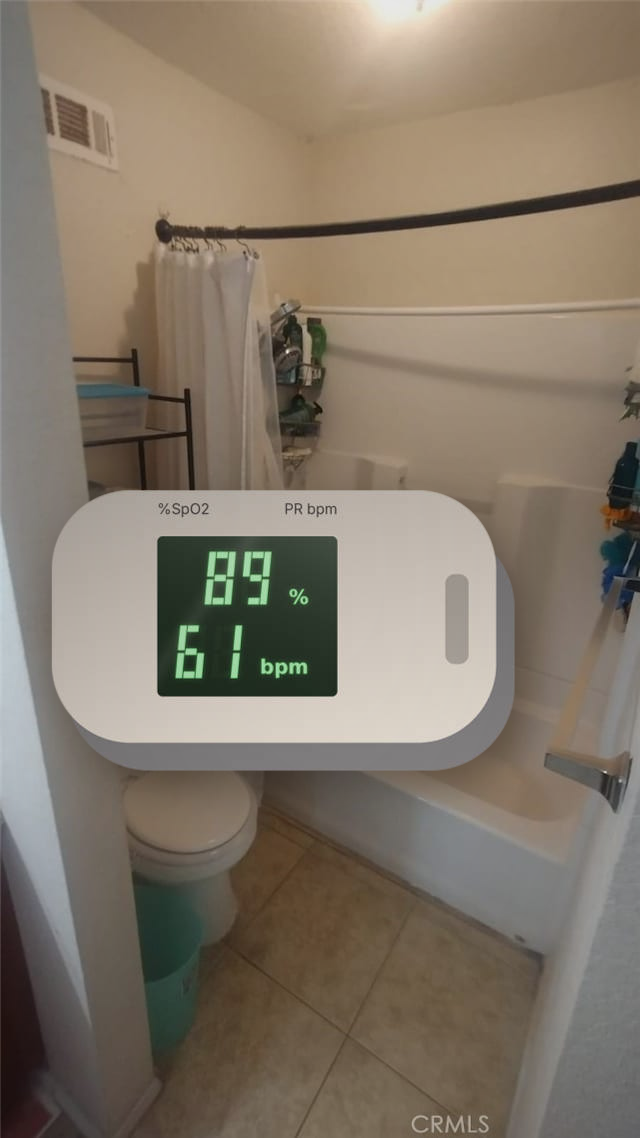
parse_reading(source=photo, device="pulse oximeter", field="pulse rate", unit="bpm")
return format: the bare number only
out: 61
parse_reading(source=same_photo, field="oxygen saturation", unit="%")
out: 89
